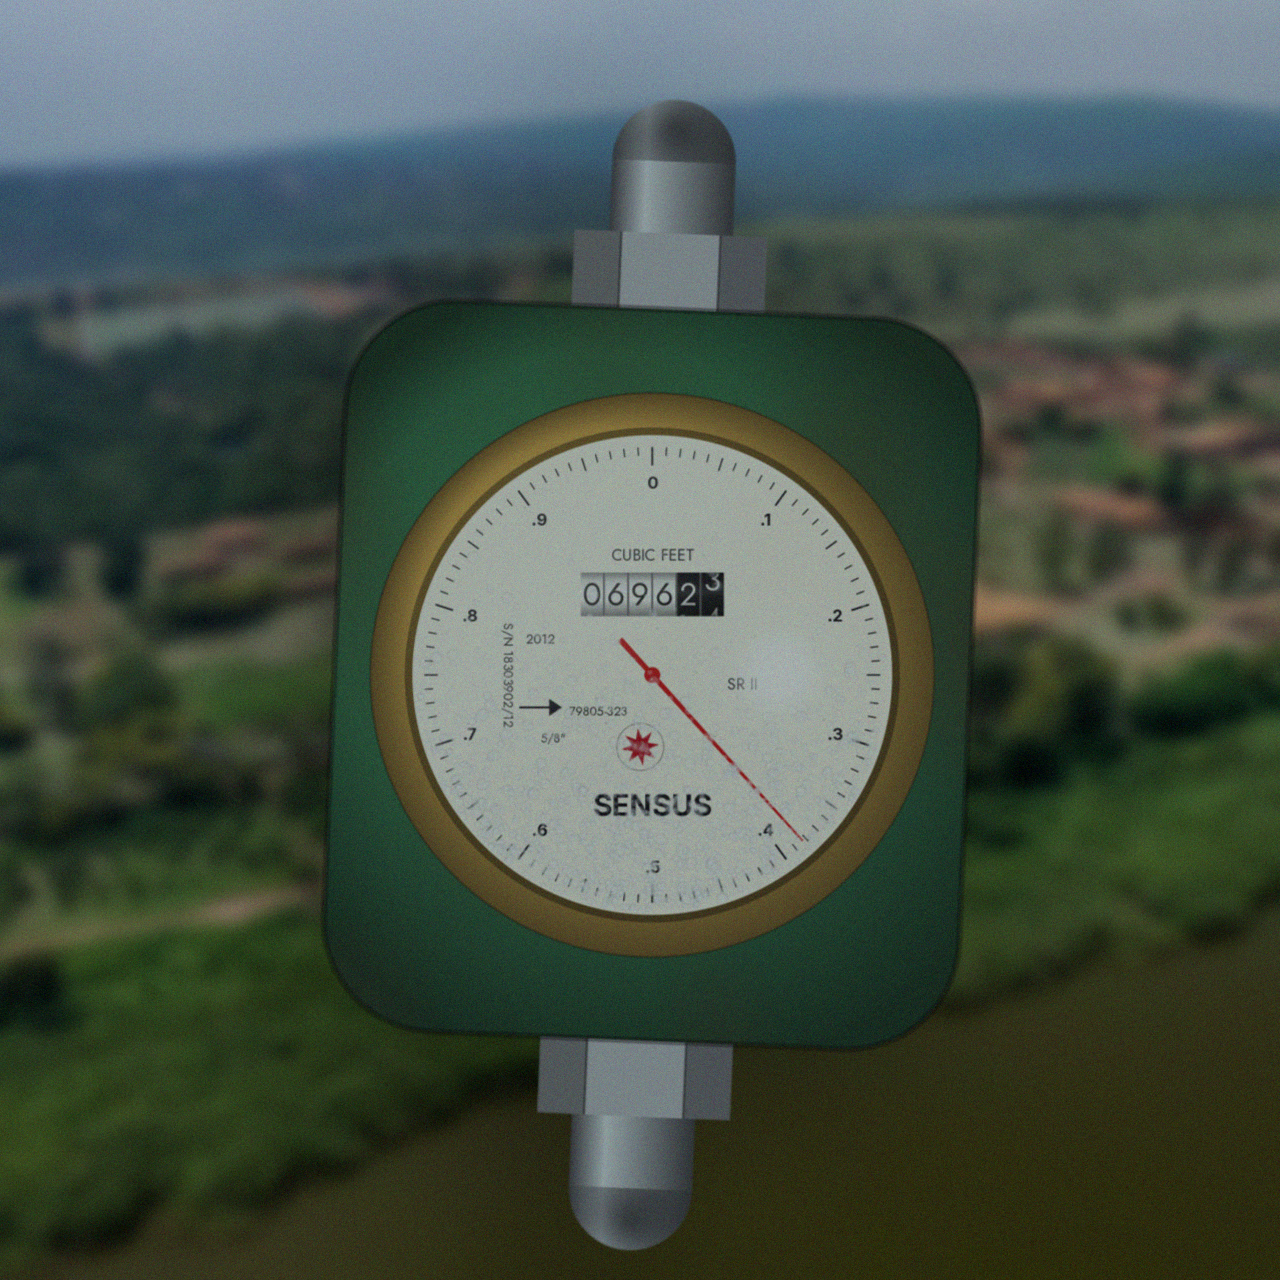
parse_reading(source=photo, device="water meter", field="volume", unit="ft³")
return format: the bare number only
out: 69623.38
